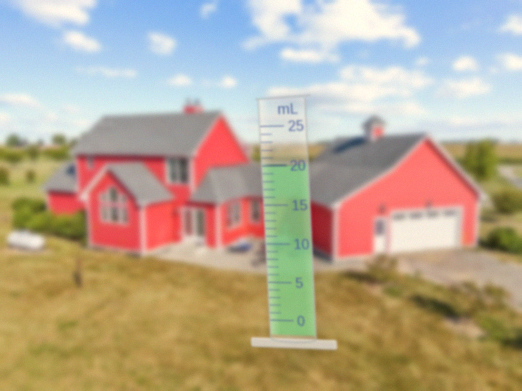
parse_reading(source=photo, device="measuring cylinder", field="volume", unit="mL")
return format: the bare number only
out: 20
